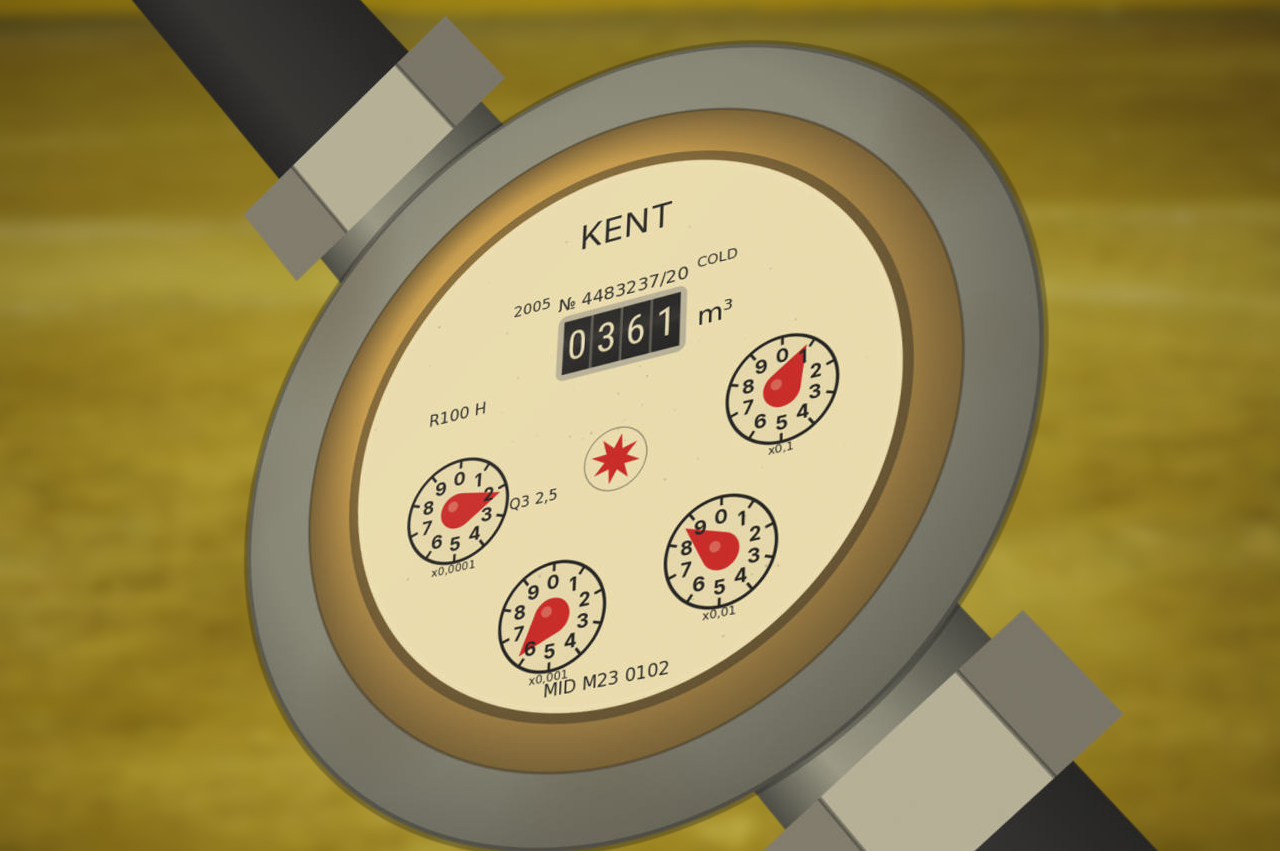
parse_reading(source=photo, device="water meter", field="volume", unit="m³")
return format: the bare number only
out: 361.0862
